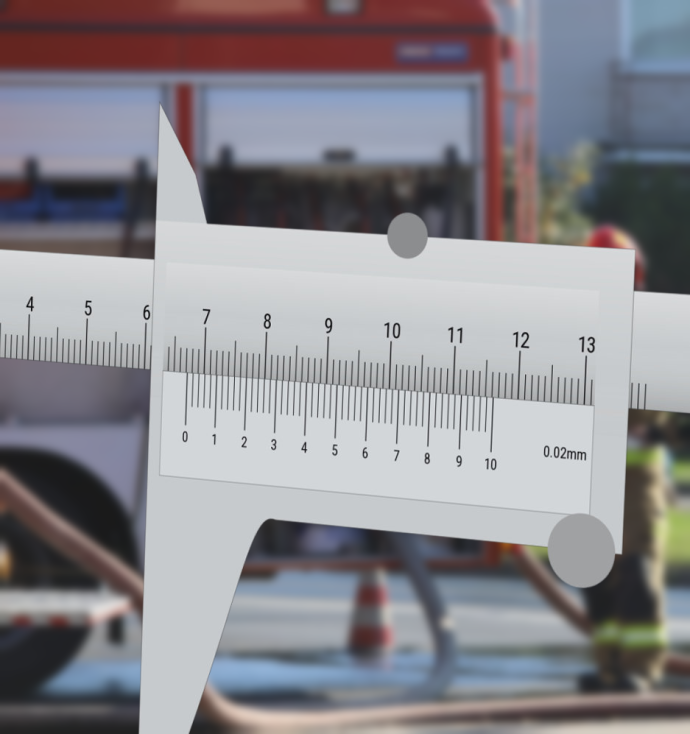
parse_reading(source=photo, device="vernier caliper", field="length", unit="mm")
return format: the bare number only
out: 67.2
